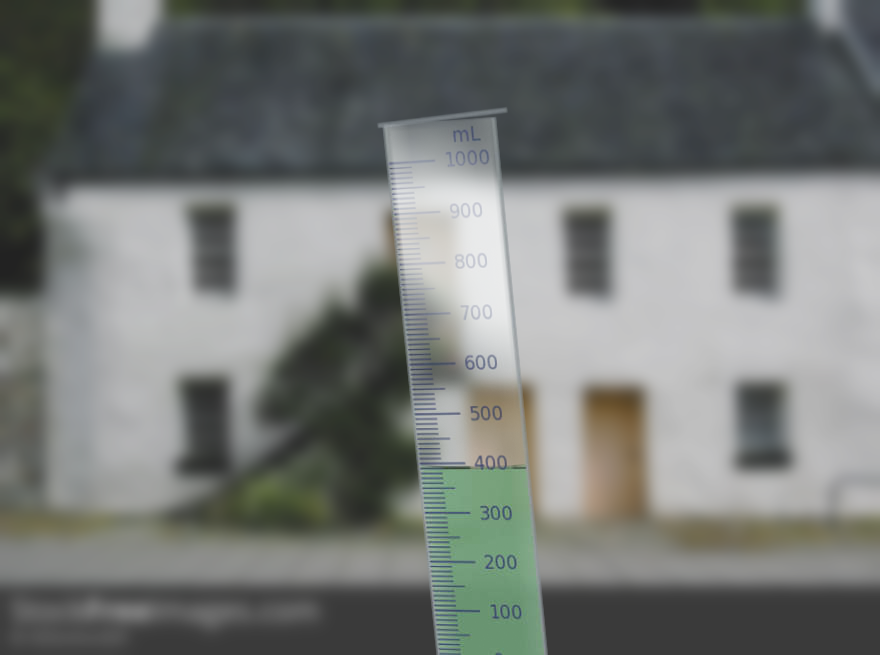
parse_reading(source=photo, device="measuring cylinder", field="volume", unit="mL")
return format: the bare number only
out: 390
